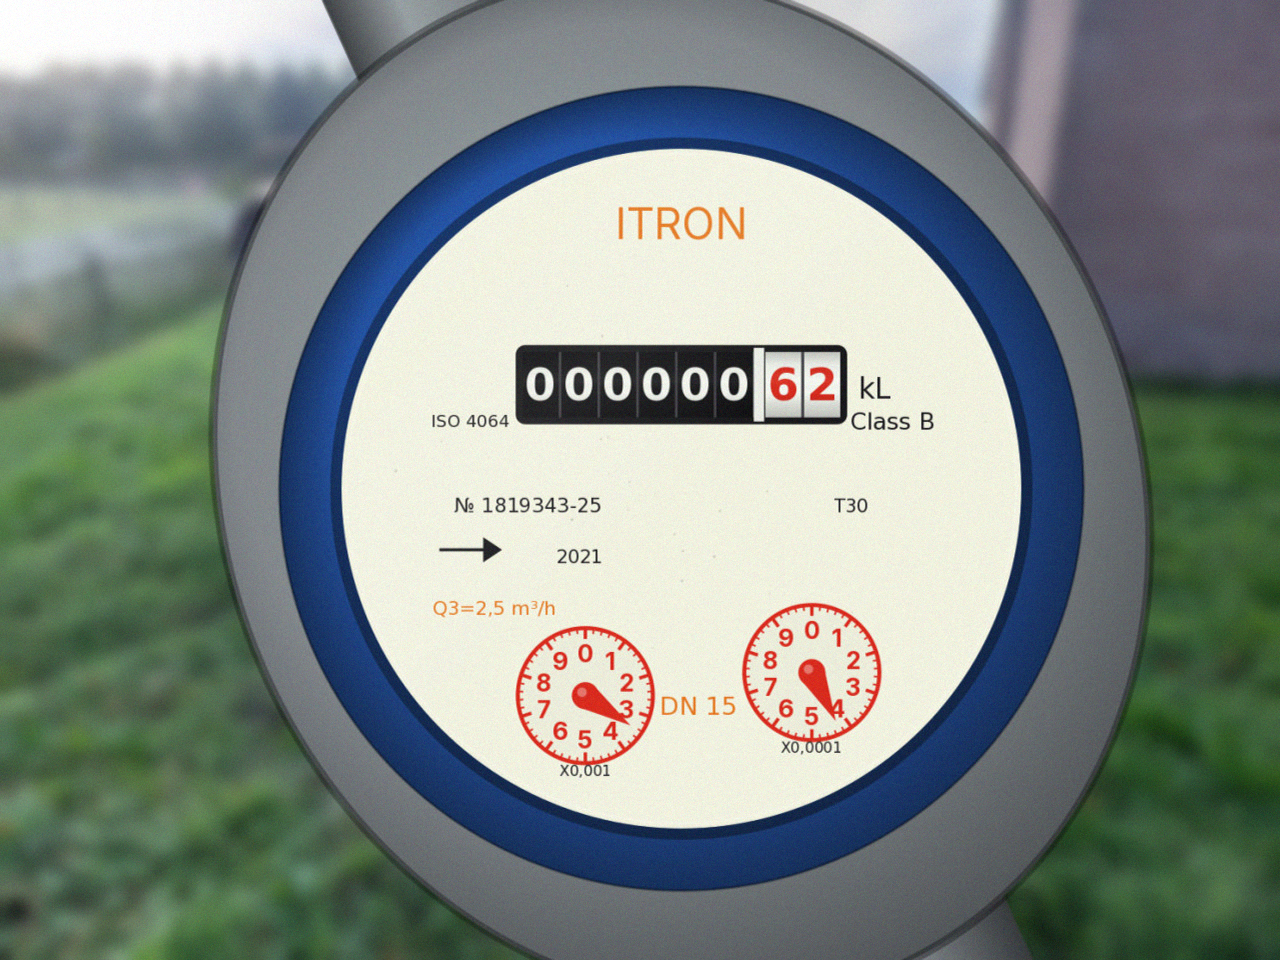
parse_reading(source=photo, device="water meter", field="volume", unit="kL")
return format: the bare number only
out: 0.6234
